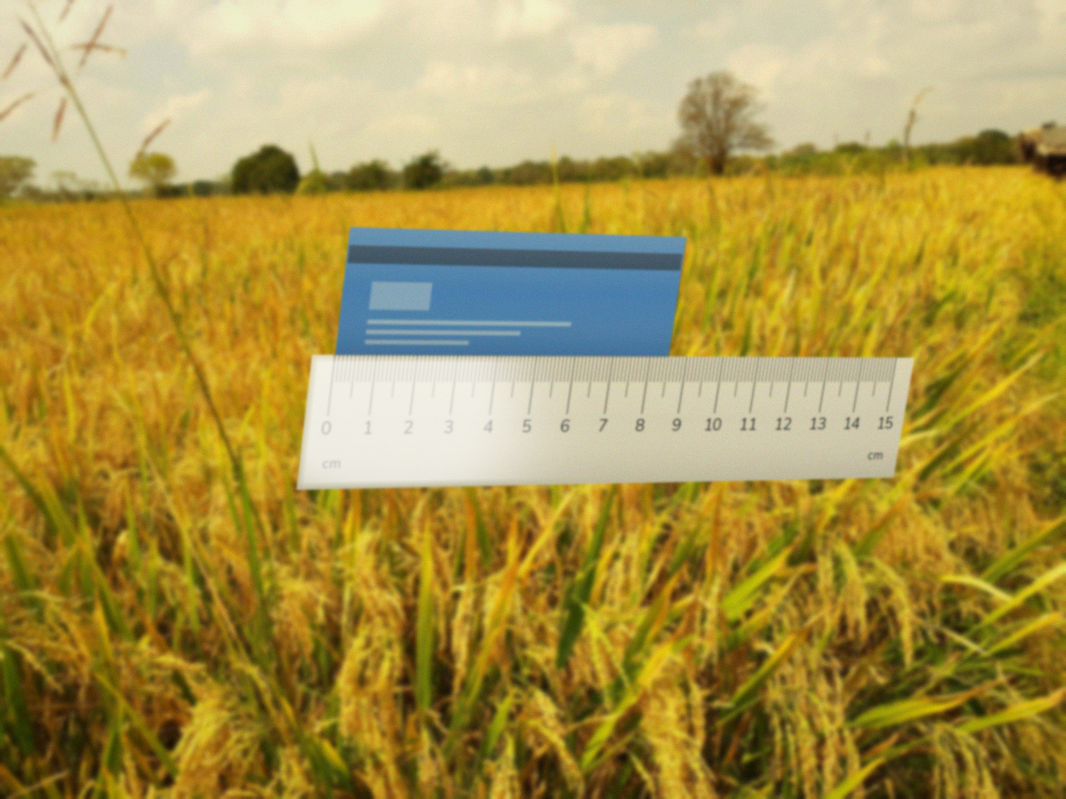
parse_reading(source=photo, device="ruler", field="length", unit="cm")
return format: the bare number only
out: 8.5
